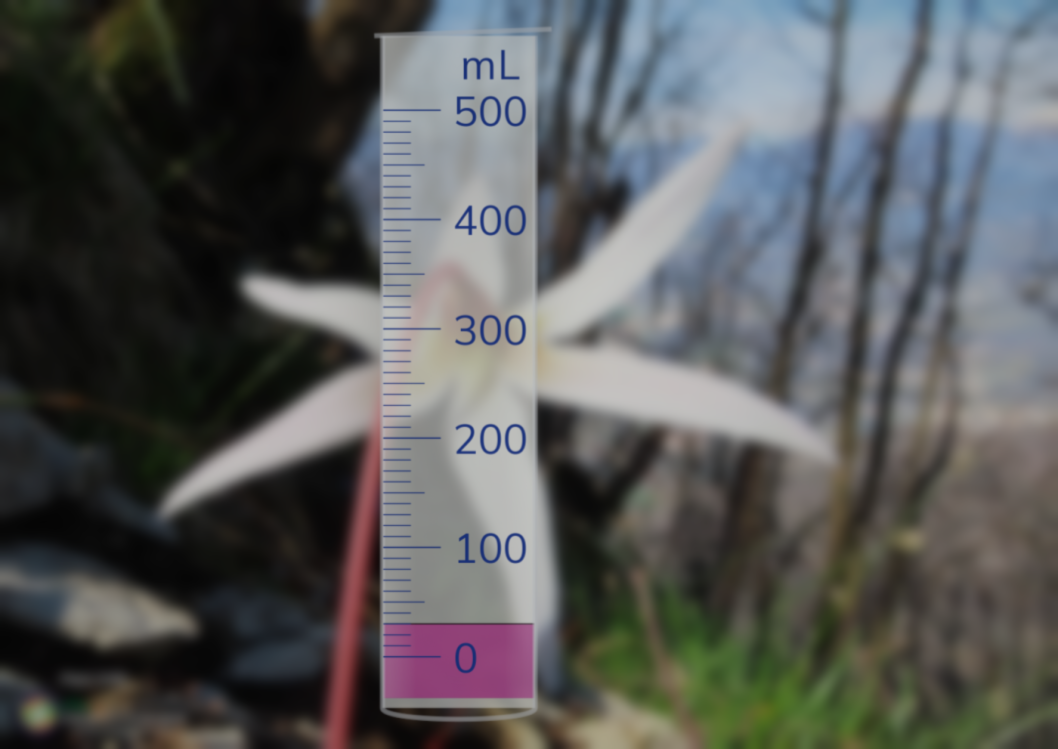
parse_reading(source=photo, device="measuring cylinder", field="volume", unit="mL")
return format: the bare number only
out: 30
